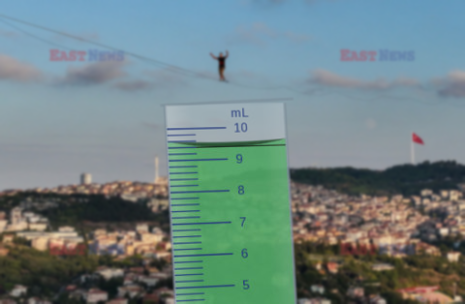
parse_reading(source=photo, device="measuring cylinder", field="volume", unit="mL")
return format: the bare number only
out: 9.4
